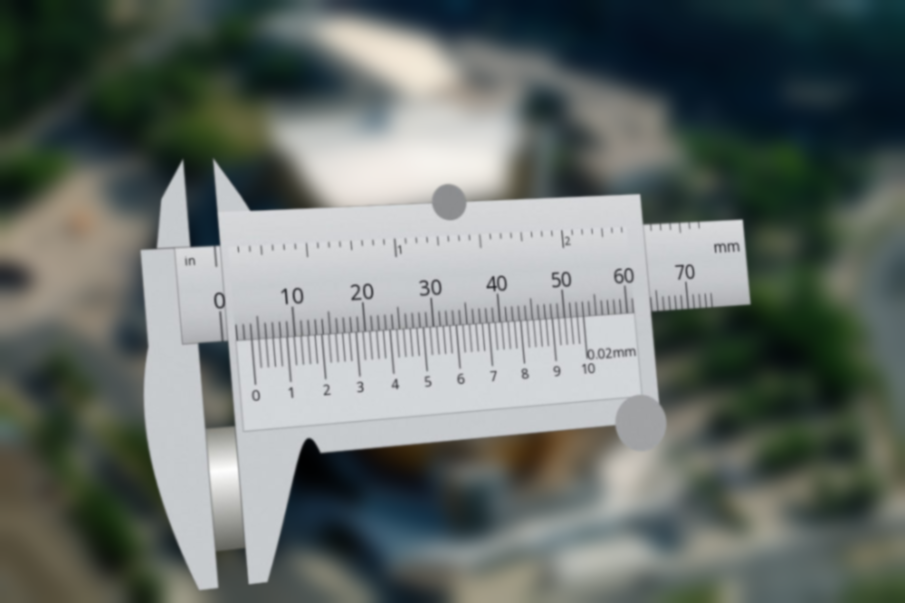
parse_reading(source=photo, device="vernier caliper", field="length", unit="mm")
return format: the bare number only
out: 4.0
